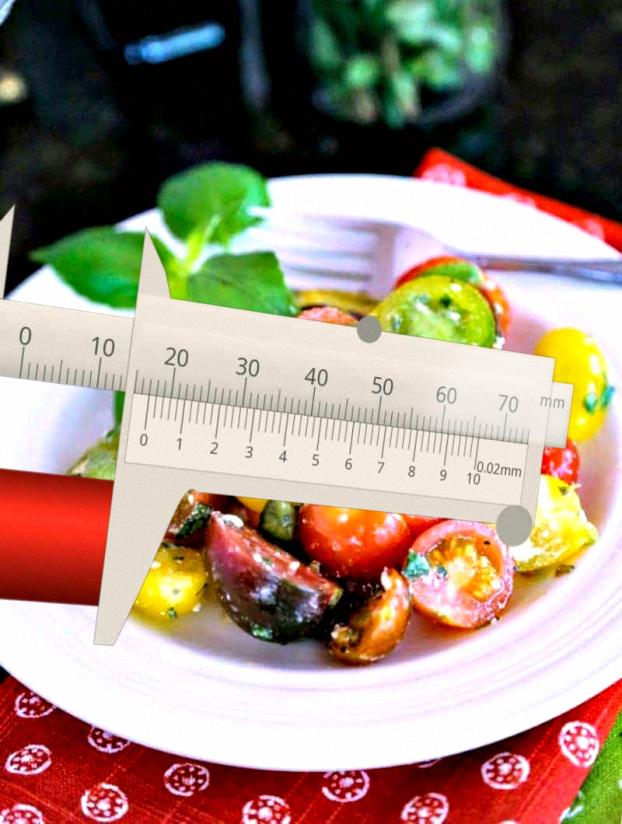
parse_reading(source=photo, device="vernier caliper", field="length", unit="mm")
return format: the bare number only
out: 17.0
